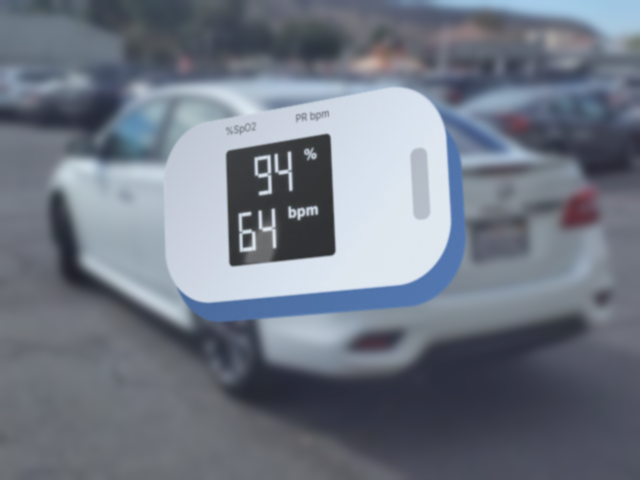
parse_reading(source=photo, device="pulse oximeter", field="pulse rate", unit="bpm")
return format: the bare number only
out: 64
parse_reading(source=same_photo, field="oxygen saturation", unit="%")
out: 94
